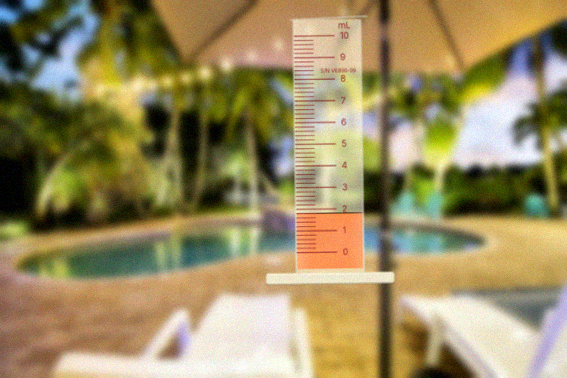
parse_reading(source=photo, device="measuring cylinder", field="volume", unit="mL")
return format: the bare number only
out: 1.8
